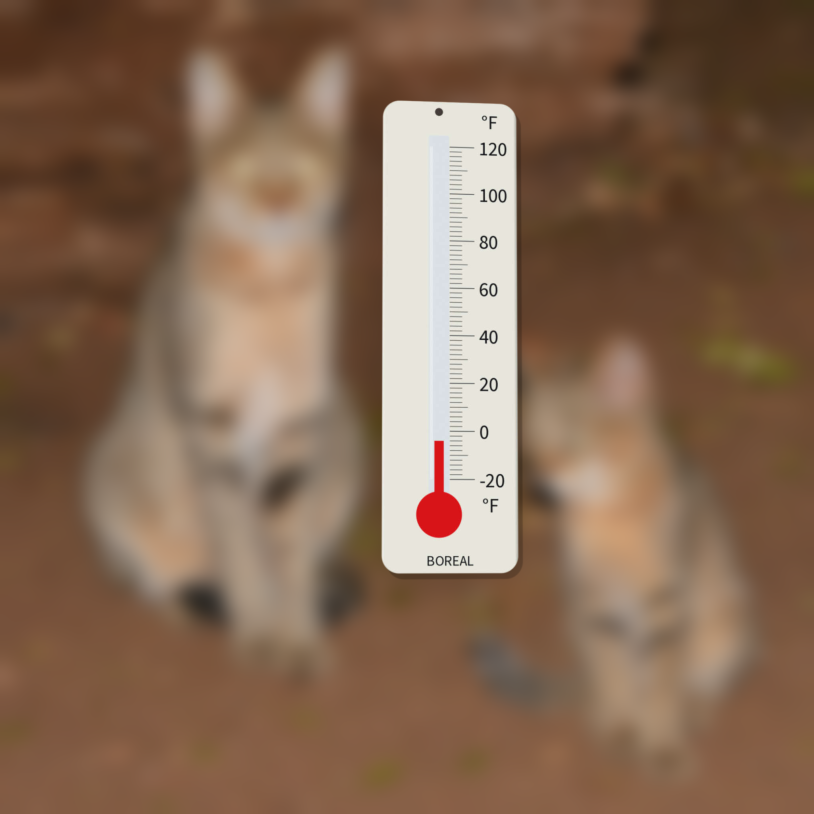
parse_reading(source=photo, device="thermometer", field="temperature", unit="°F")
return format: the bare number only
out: -4
